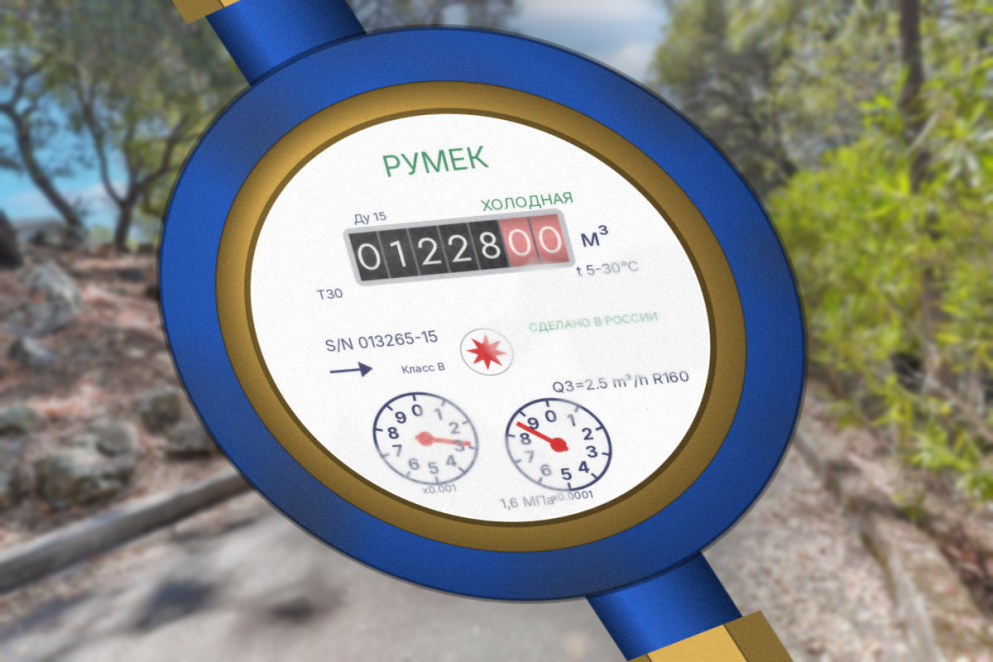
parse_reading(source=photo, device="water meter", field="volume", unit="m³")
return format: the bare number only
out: 1228.0028
